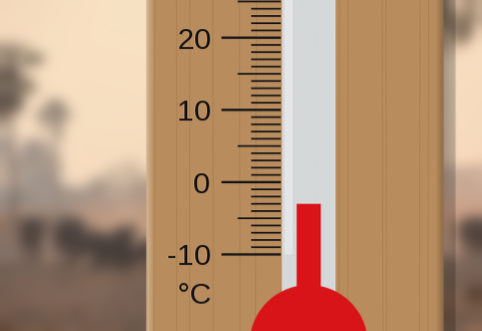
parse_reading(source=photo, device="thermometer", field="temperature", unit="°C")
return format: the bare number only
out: -3
